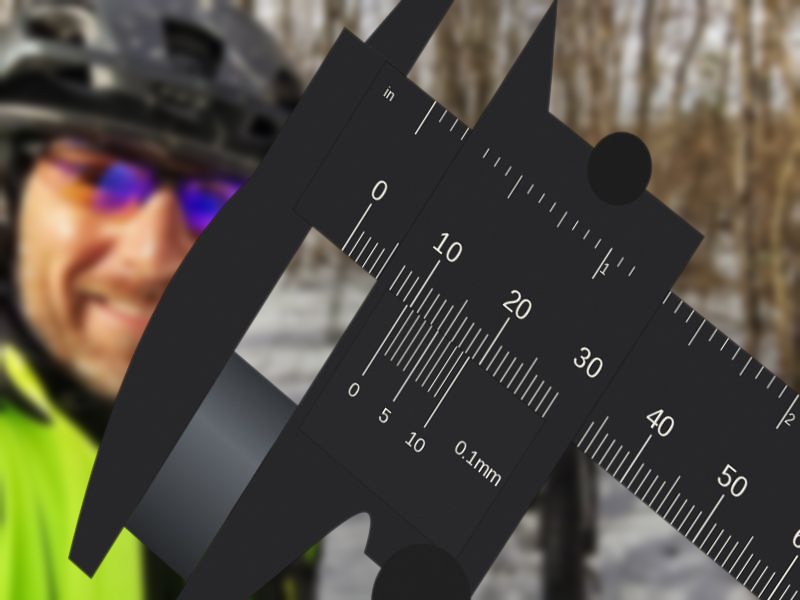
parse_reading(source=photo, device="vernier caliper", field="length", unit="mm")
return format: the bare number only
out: 9.6
